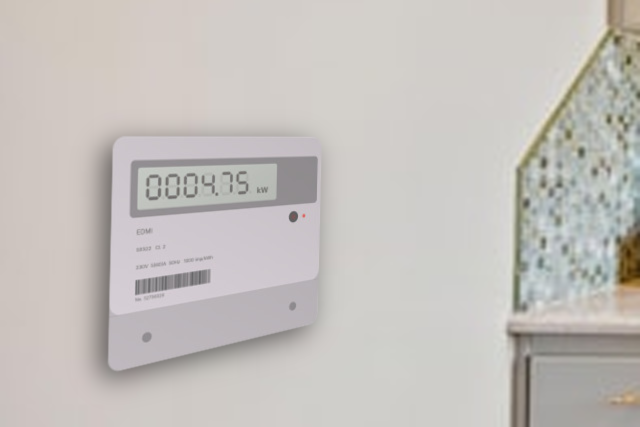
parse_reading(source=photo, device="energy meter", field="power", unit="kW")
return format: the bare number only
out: 4.75
